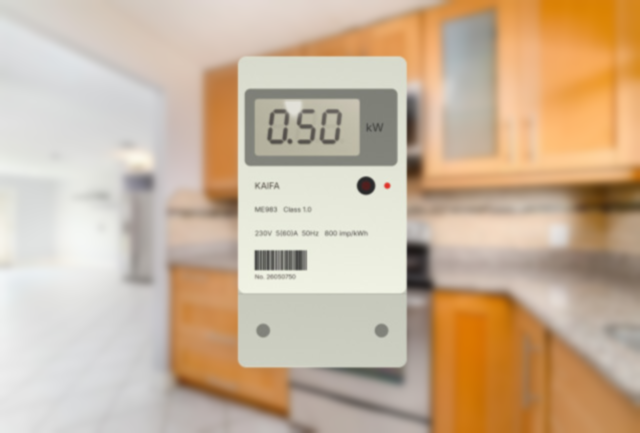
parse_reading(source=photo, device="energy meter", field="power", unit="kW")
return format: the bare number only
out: 0.50
